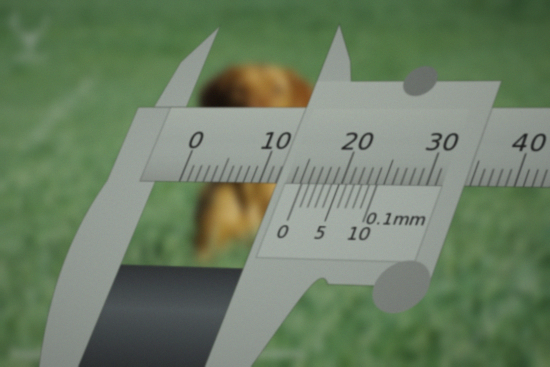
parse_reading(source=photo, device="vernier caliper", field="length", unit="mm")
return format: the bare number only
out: 15.2
